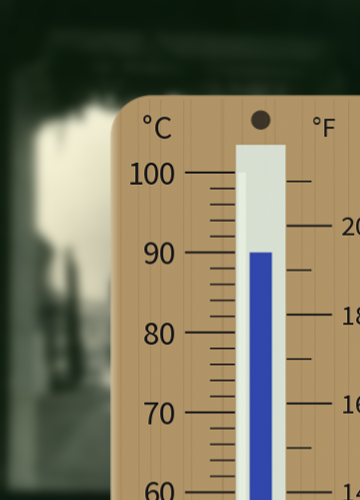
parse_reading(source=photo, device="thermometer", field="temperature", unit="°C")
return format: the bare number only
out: 90
